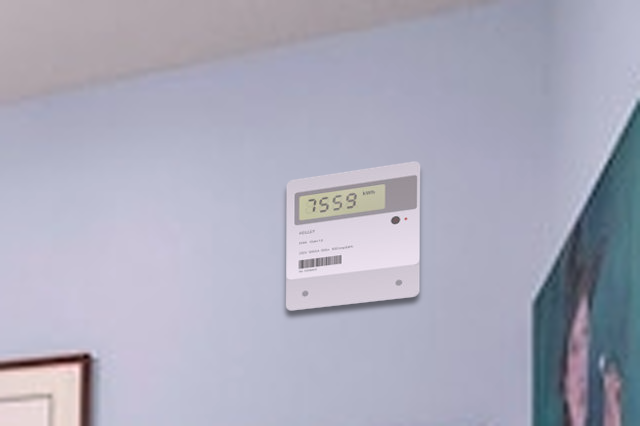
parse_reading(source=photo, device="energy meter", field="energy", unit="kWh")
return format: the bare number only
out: 7559
